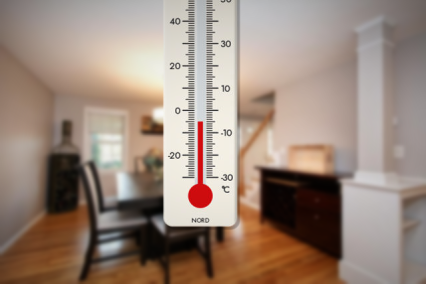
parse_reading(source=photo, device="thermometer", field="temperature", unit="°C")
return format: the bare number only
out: -5
